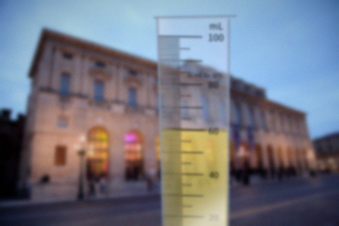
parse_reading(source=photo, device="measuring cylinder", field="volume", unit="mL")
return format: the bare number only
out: 60
